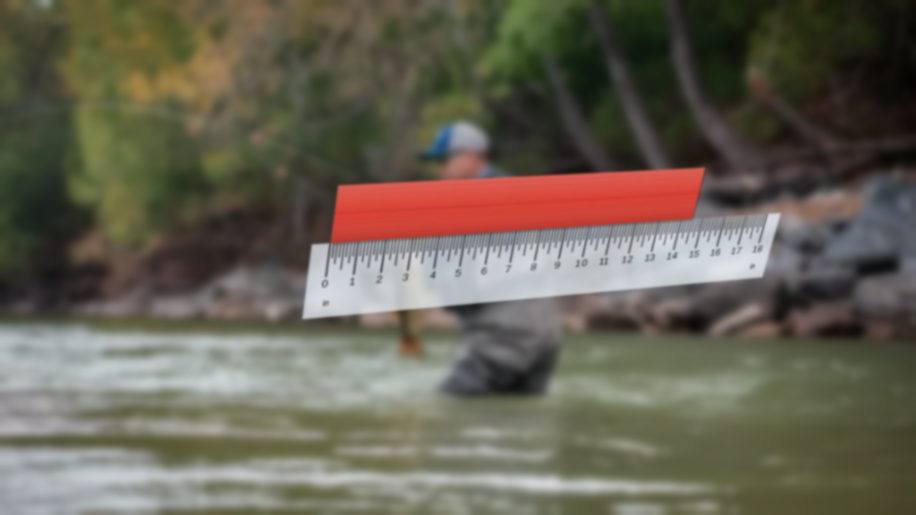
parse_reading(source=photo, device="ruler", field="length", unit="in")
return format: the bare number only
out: 14.5
